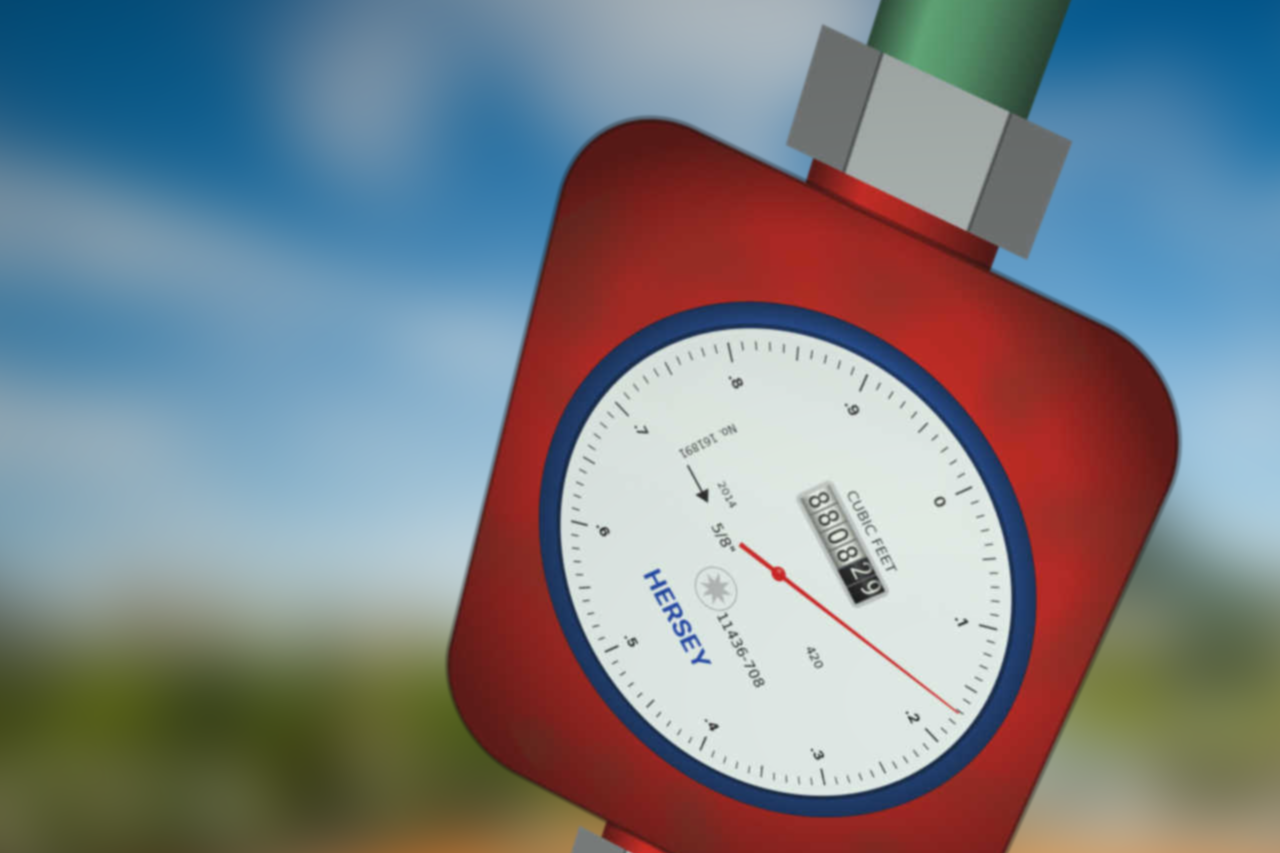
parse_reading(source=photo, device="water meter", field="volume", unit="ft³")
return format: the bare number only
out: 880829.17
